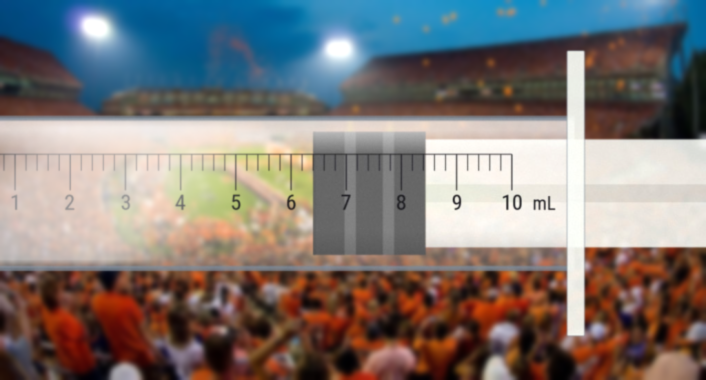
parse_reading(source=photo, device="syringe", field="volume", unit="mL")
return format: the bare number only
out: 6.4
